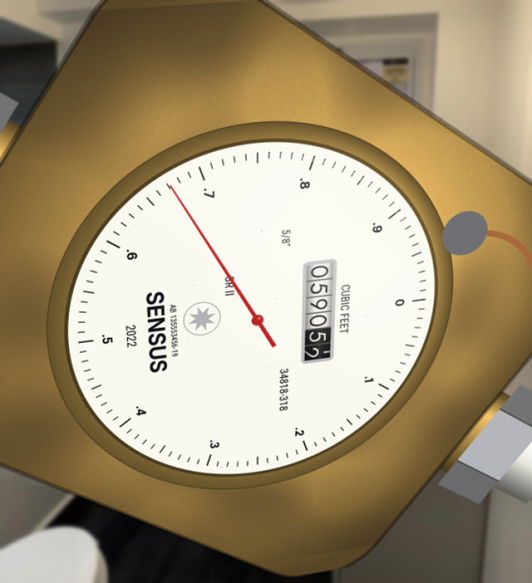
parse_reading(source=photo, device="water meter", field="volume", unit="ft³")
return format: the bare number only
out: 59051.67
